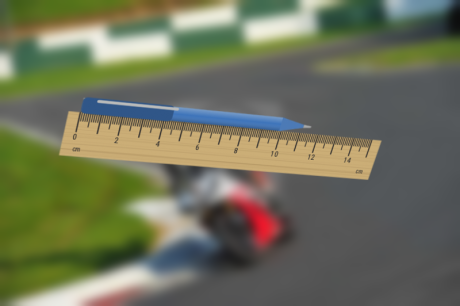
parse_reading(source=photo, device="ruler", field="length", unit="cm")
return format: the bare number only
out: 11.5
